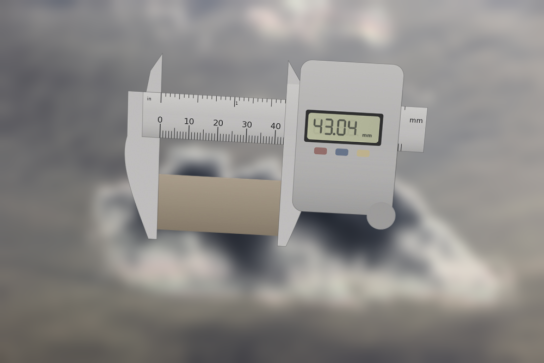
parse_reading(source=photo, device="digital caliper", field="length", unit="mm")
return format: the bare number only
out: 43.04
